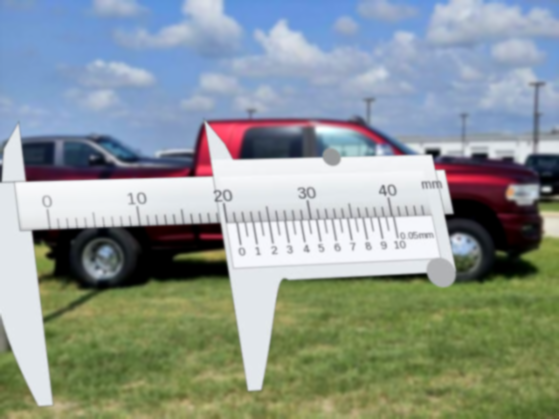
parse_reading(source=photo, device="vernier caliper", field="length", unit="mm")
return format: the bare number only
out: 21.2
